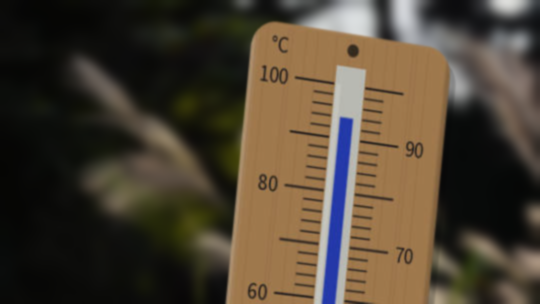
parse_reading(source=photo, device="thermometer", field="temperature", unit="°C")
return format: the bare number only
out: 94
